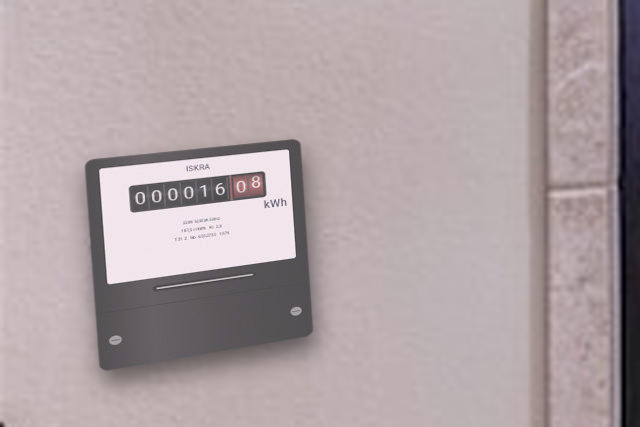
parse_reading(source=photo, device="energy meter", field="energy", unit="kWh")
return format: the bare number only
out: 16.08
